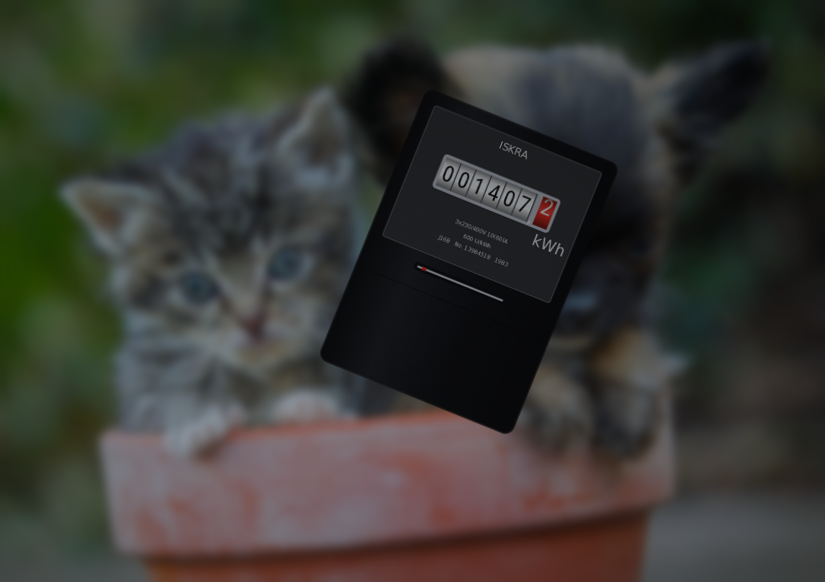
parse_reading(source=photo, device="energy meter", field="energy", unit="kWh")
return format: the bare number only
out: 1407.2
